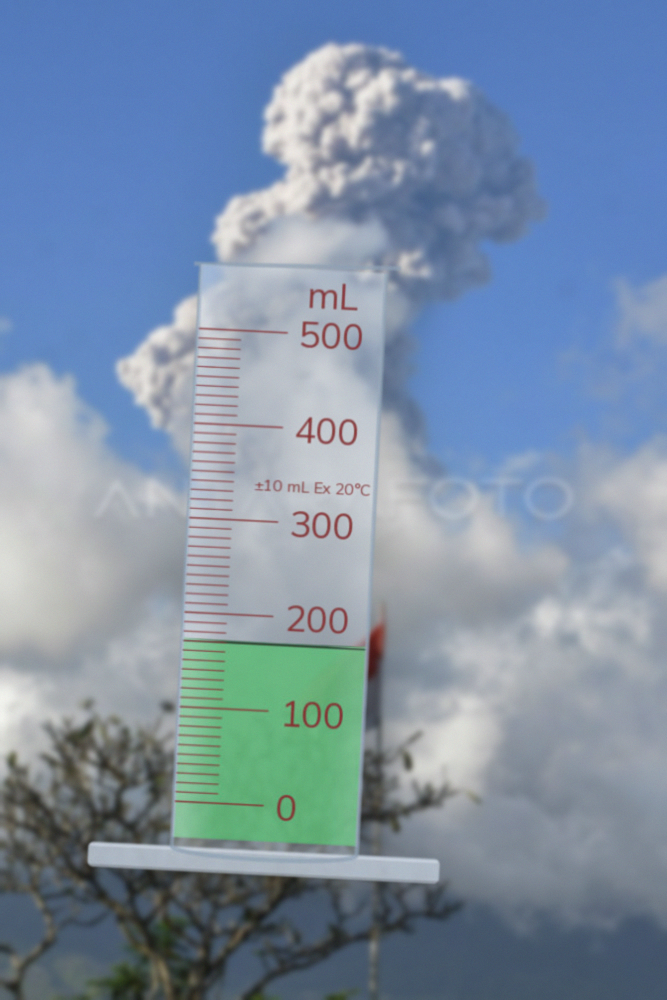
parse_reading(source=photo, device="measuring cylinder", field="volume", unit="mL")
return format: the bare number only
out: 170
